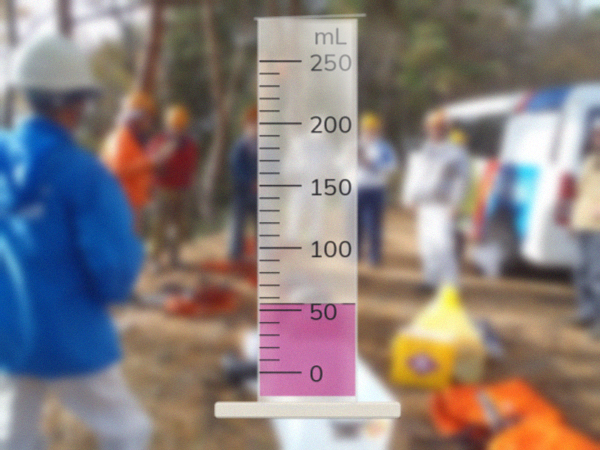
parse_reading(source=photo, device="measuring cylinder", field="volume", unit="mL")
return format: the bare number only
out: 55
